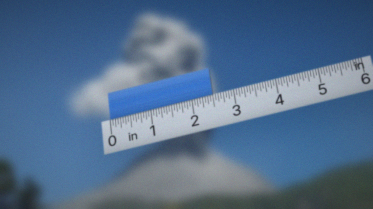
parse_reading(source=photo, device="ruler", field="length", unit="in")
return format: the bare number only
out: 2.5
